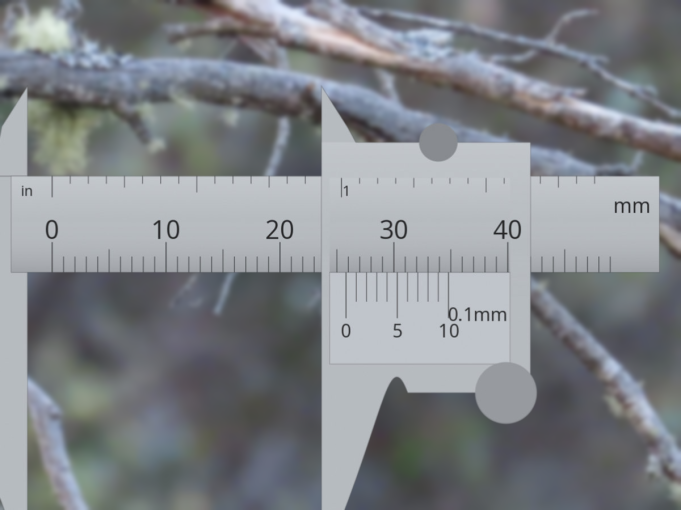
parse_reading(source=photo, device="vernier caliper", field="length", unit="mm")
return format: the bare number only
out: 25.8
